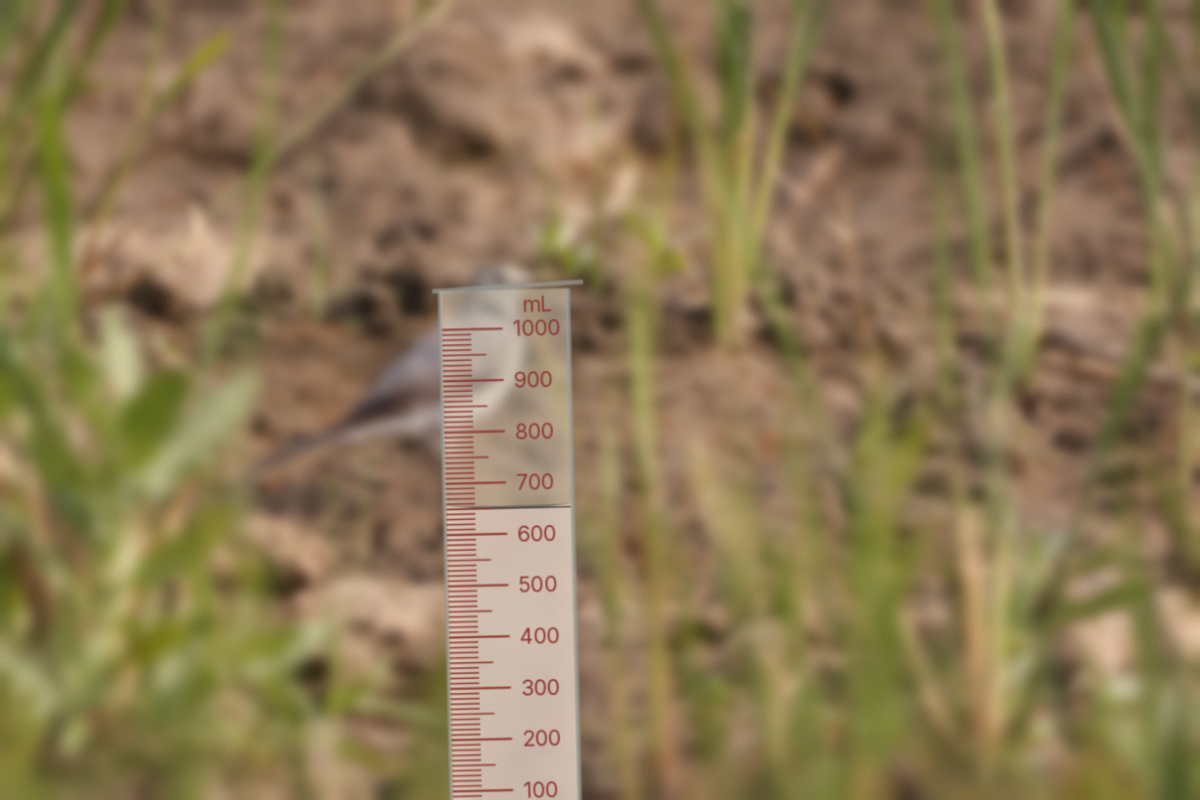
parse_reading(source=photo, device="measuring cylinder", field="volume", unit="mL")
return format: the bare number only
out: 650
